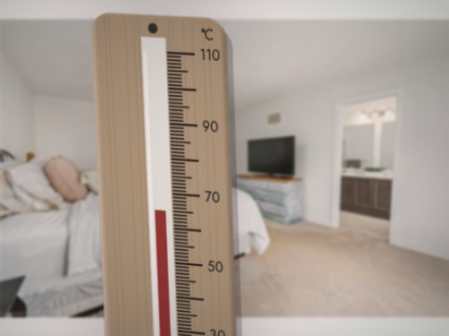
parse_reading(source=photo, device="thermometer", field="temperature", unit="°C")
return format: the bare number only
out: 65
